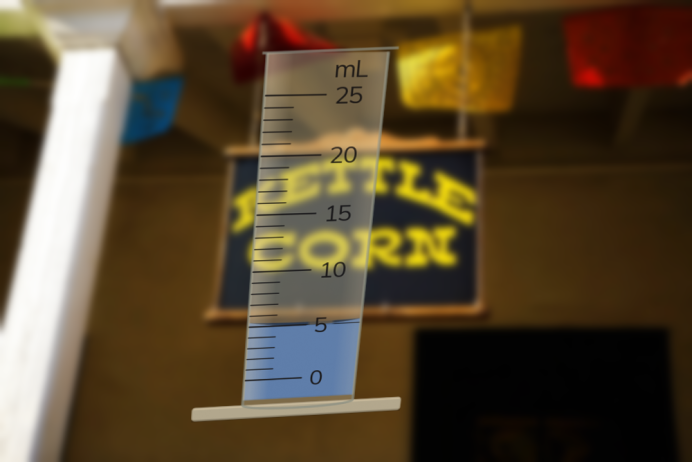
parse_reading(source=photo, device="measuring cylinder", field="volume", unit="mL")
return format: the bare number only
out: 5
